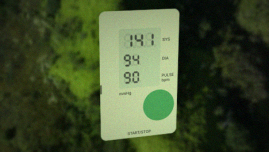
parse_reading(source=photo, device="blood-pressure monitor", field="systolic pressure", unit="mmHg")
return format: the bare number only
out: 141
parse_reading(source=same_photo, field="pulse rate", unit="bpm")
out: 90
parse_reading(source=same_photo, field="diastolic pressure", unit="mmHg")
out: 94
